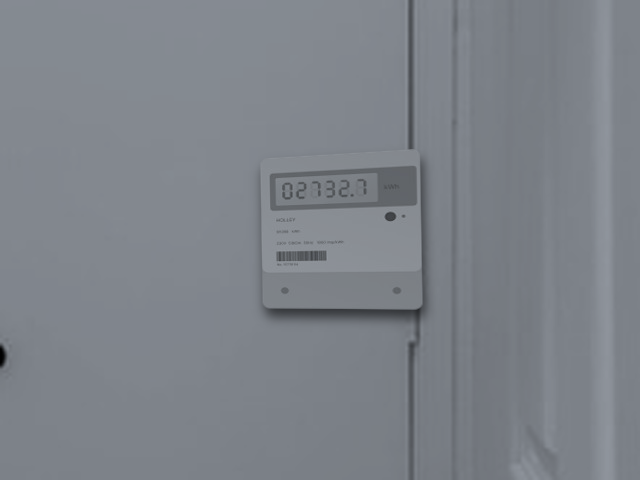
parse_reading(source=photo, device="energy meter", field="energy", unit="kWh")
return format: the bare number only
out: 2732.7
